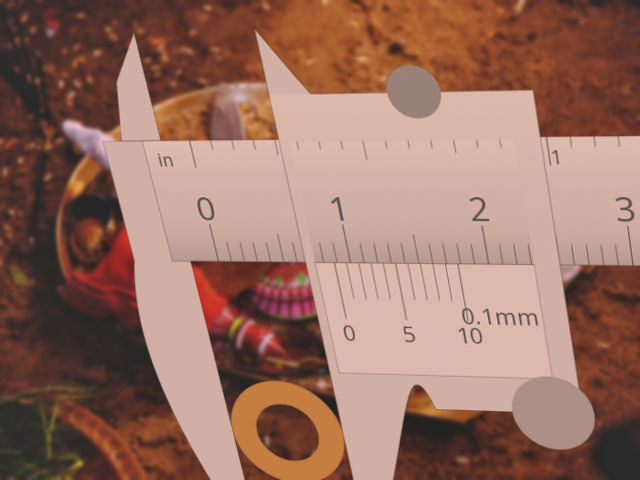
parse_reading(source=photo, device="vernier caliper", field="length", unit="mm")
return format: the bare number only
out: 8.8
